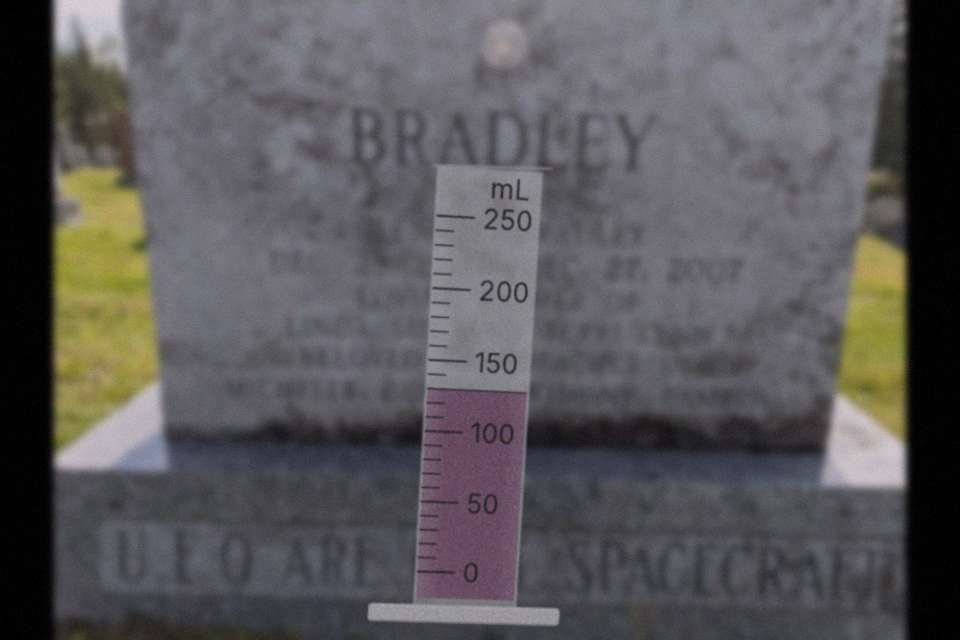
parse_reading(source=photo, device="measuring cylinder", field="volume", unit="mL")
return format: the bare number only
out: 130
